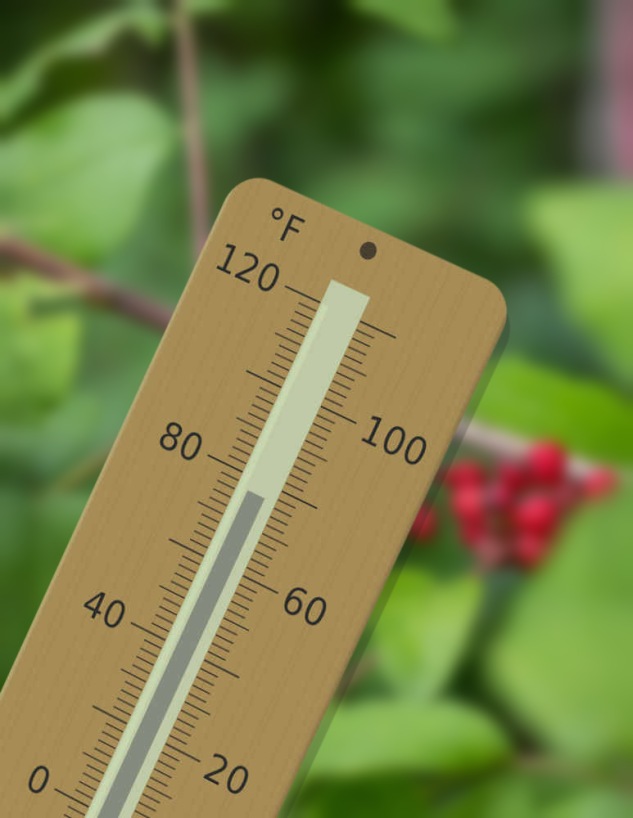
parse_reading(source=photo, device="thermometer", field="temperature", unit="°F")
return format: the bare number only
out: 77
